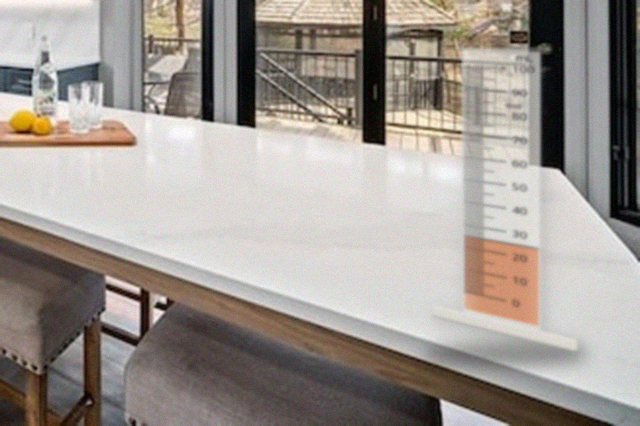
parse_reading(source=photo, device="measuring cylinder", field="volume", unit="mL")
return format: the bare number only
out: 25
